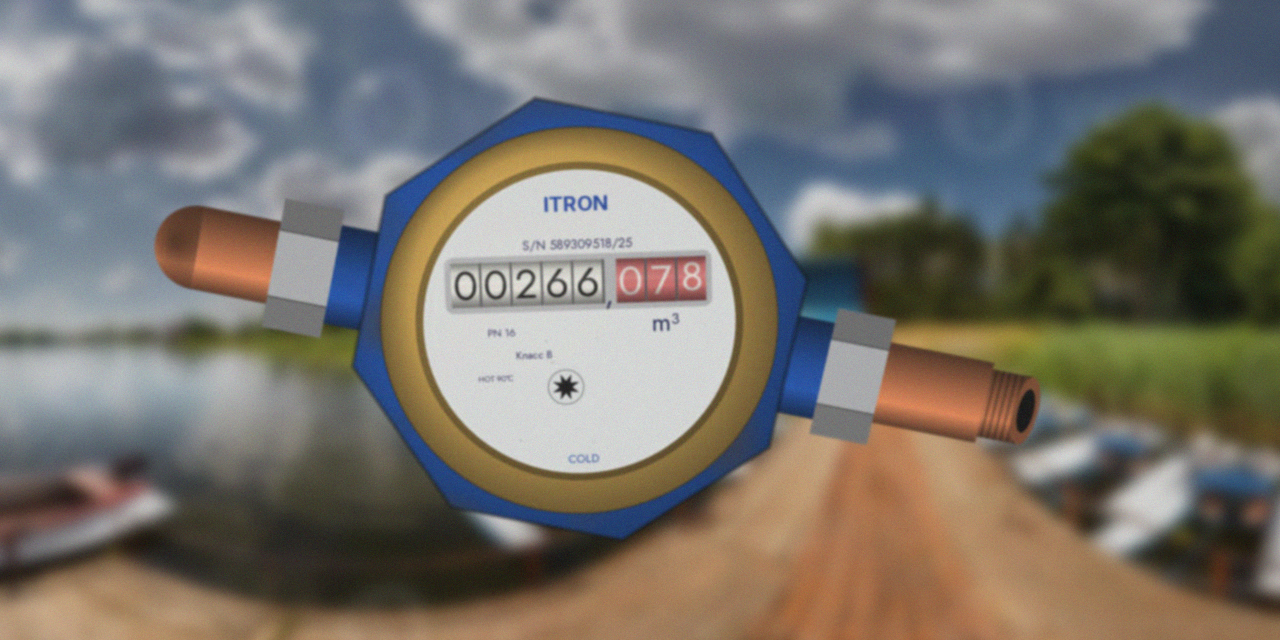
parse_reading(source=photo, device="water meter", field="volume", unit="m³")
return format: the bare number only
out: 266.078
